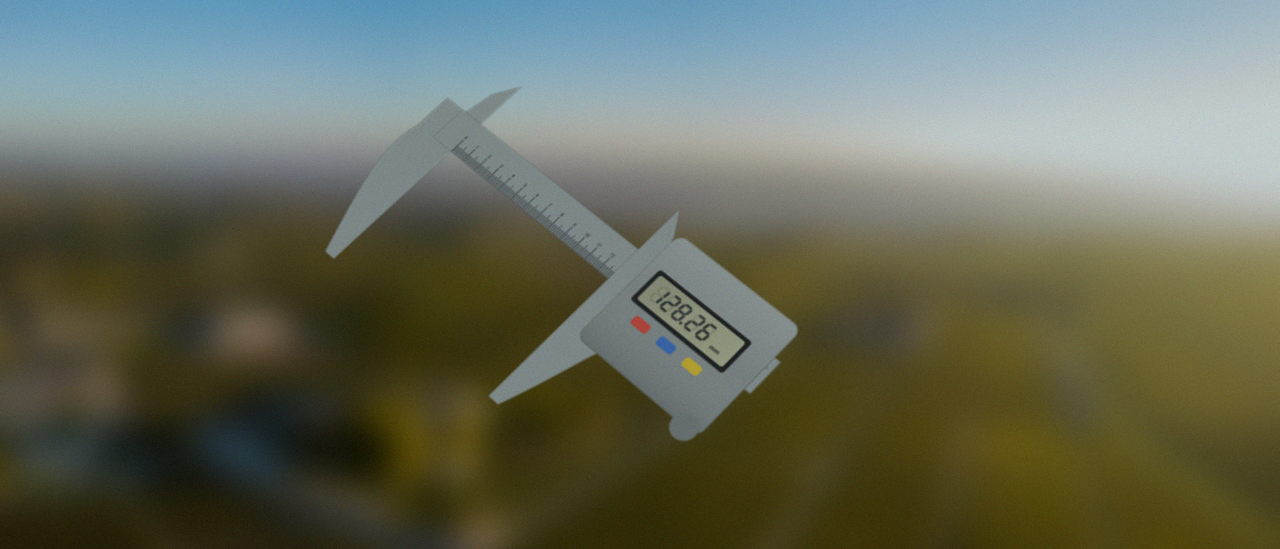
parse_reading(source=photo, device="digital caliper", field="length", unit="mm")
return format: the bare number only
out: 128.26
